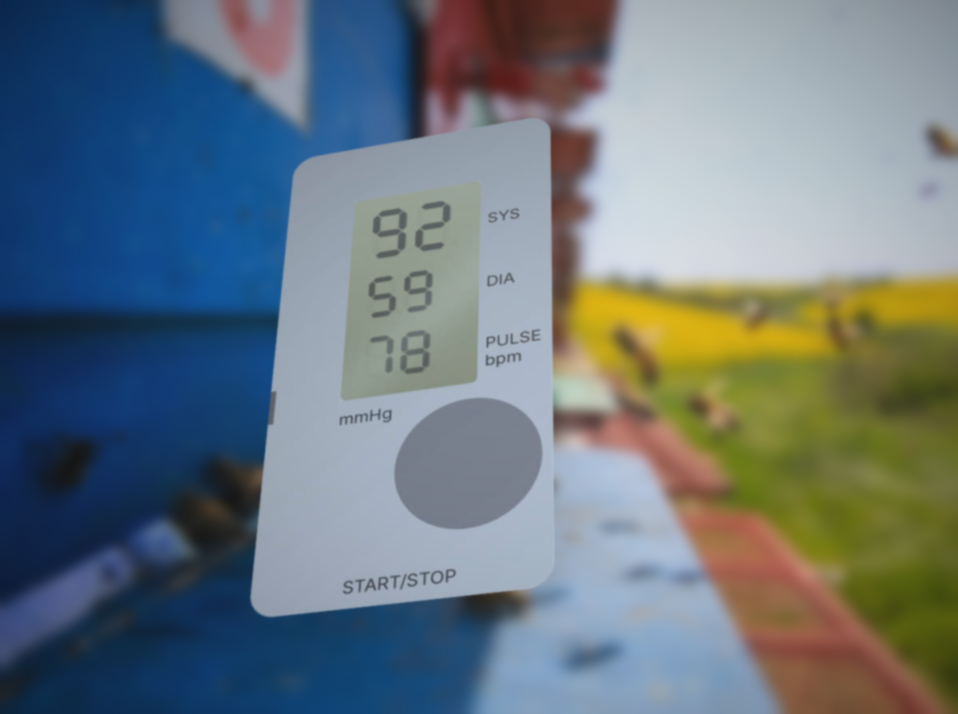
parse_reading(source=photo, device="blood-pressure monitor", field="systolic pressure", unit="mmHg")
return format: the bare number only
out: 92
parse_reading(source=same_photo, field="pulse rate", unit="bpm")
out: 78
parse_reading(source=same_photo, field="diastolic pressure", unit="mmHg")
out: 59
